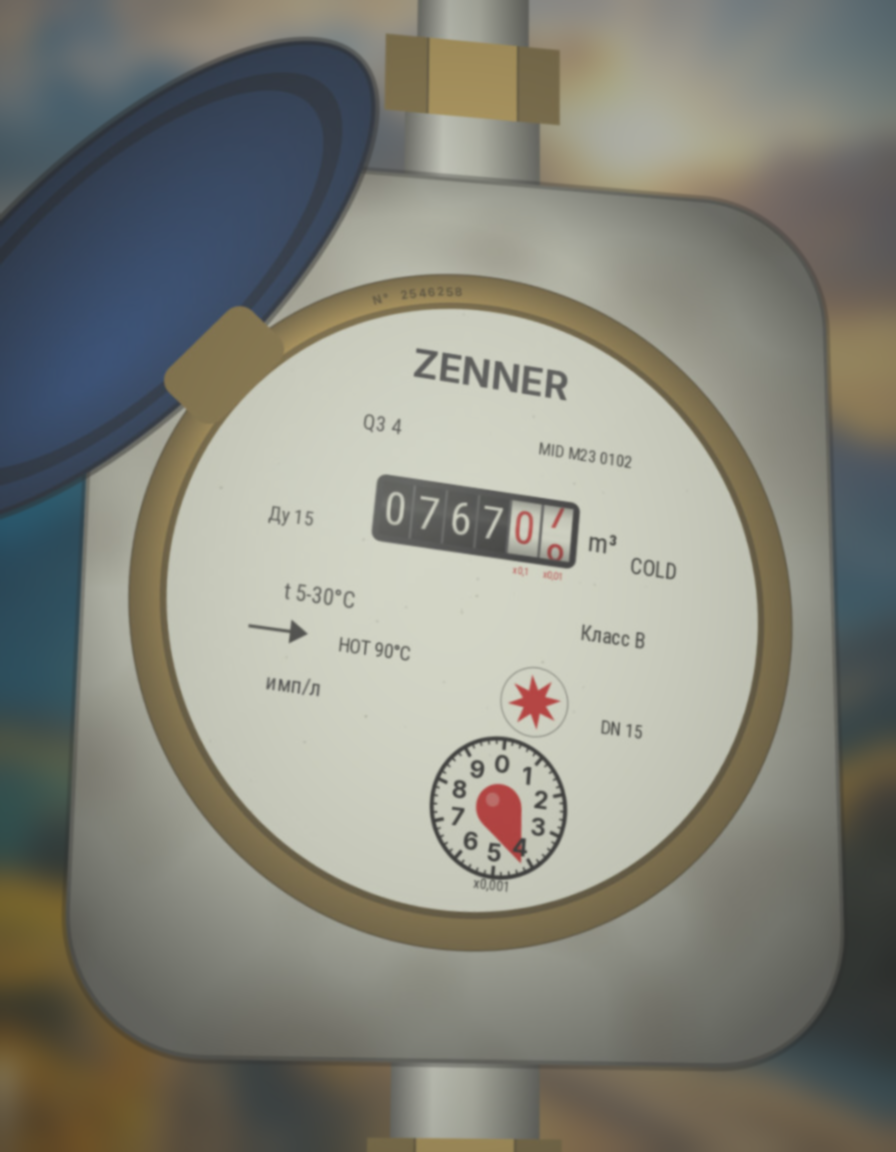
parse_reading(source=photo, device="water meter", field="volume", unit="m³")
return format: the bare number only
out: 767.074
